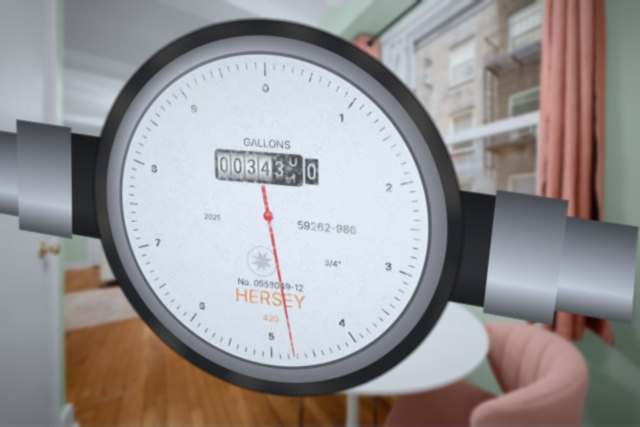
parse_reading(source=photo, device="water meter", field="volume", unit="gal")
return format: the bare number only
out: 34304.7
